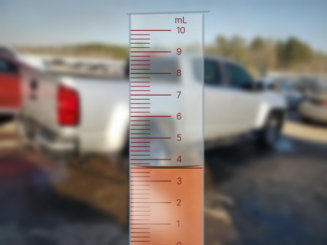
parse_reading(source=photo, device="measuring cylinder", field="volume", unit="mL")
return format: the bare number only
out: 3.6
